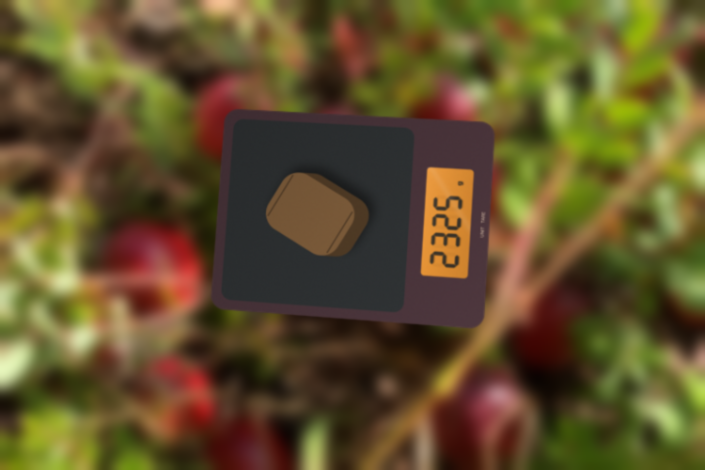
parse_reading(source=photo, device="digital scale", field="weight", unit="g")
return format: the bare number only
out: 2325
